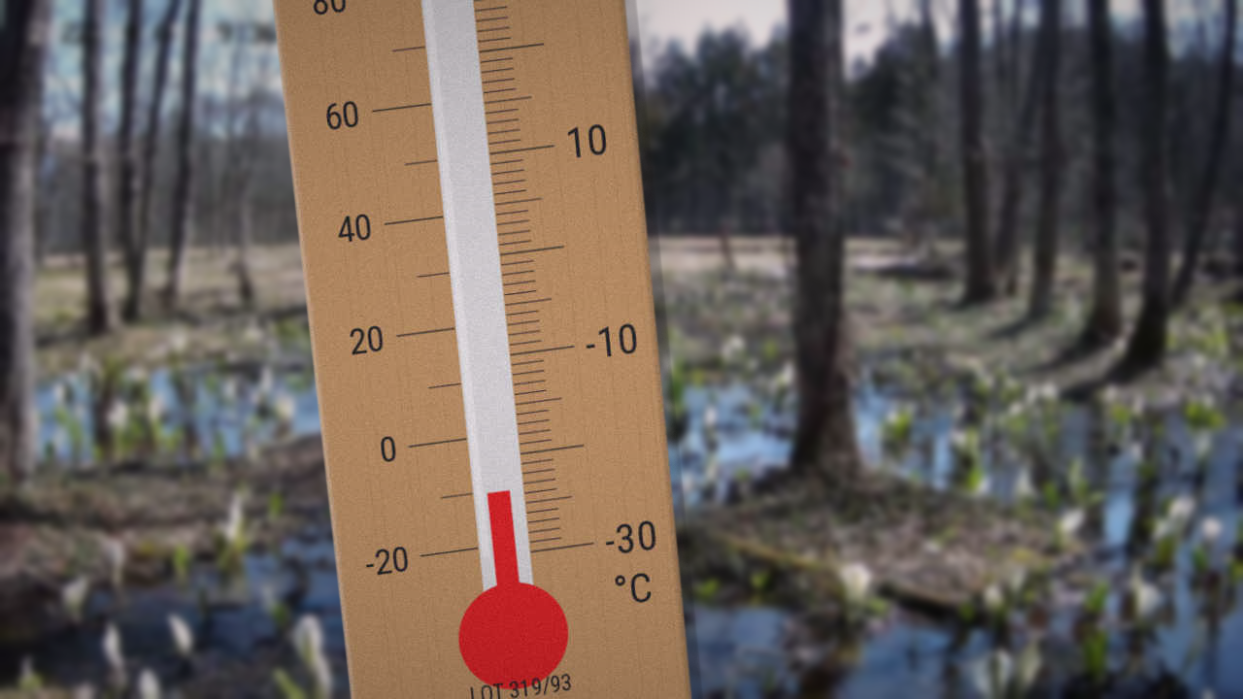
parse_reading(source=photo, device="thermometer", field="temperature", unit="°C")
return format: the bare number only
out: -23.5
